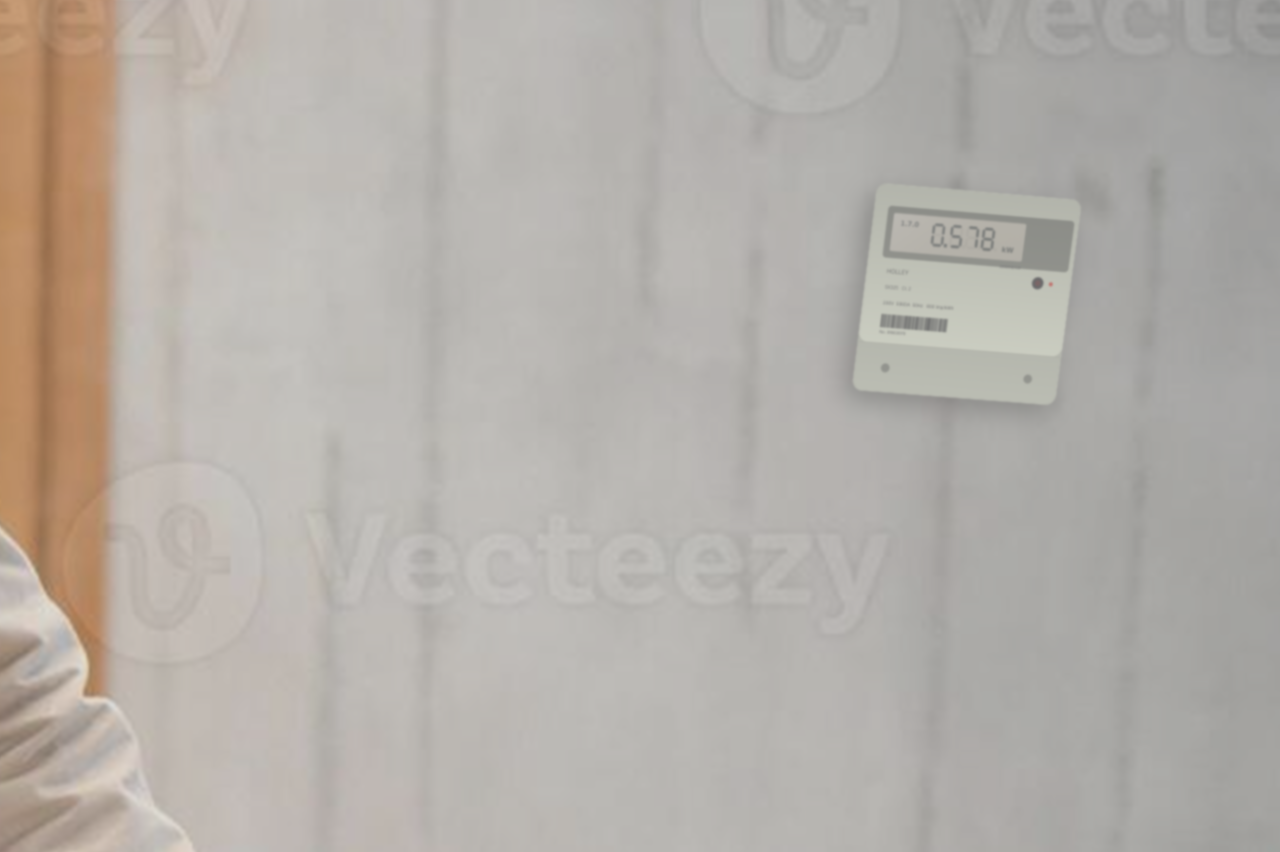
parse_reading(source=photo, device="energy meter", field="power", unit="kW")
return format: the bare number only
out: 0.578
